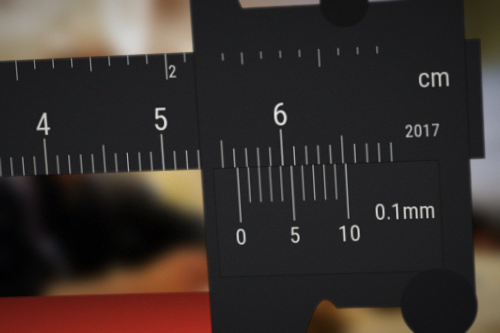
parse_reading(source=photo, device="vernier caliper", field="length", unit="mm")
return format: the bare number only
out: 56.2
